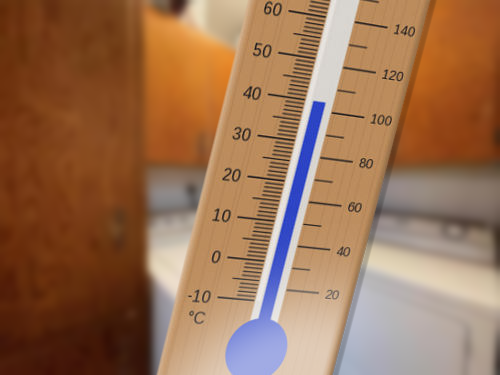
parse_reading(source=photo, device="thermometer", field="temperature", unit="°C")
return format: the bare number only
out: 40
